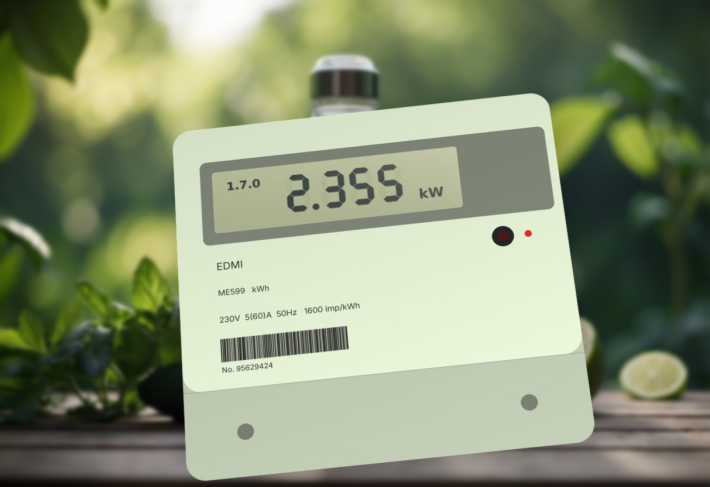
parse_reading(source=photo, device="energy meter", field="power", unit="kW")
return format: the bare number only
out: 2.355
